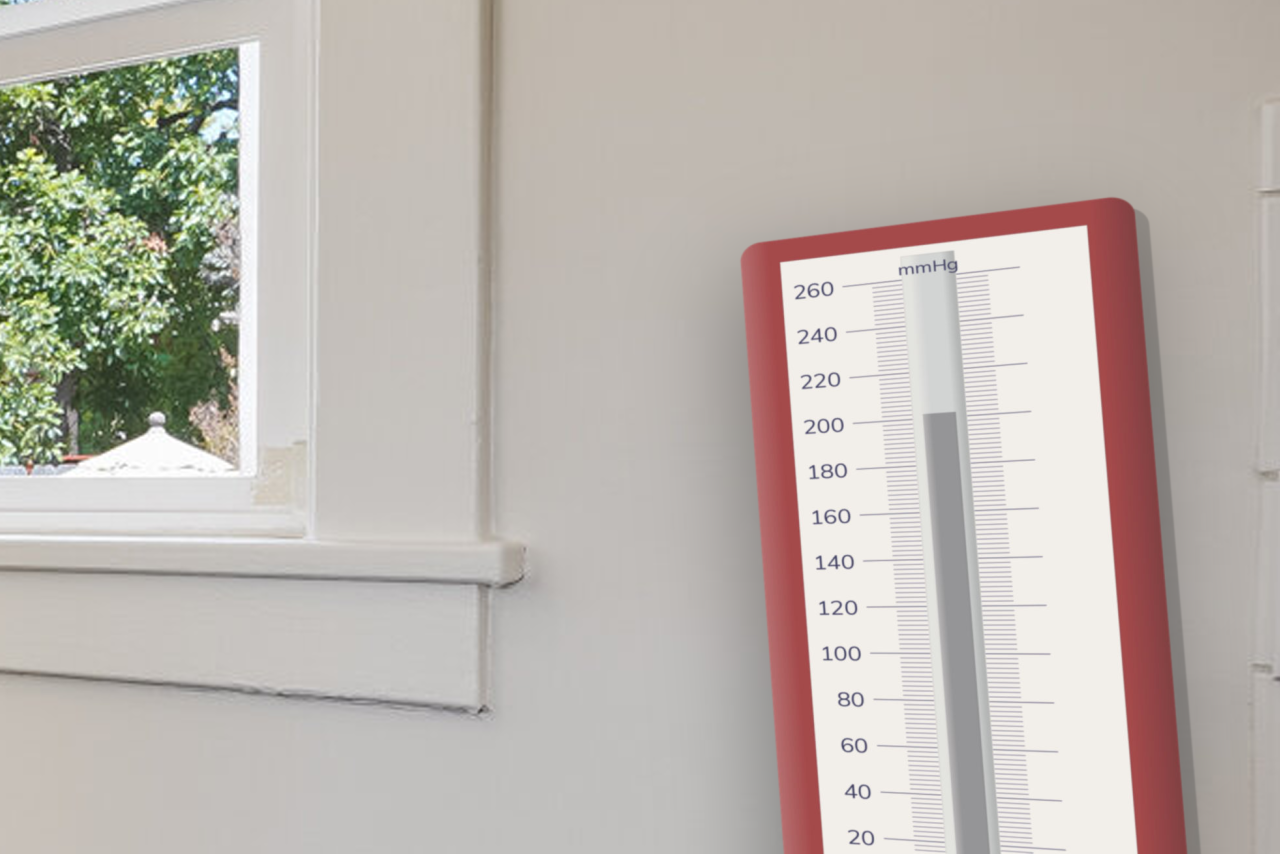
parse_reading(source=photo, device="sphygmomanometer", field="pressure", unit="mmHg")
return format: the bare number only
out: 202
